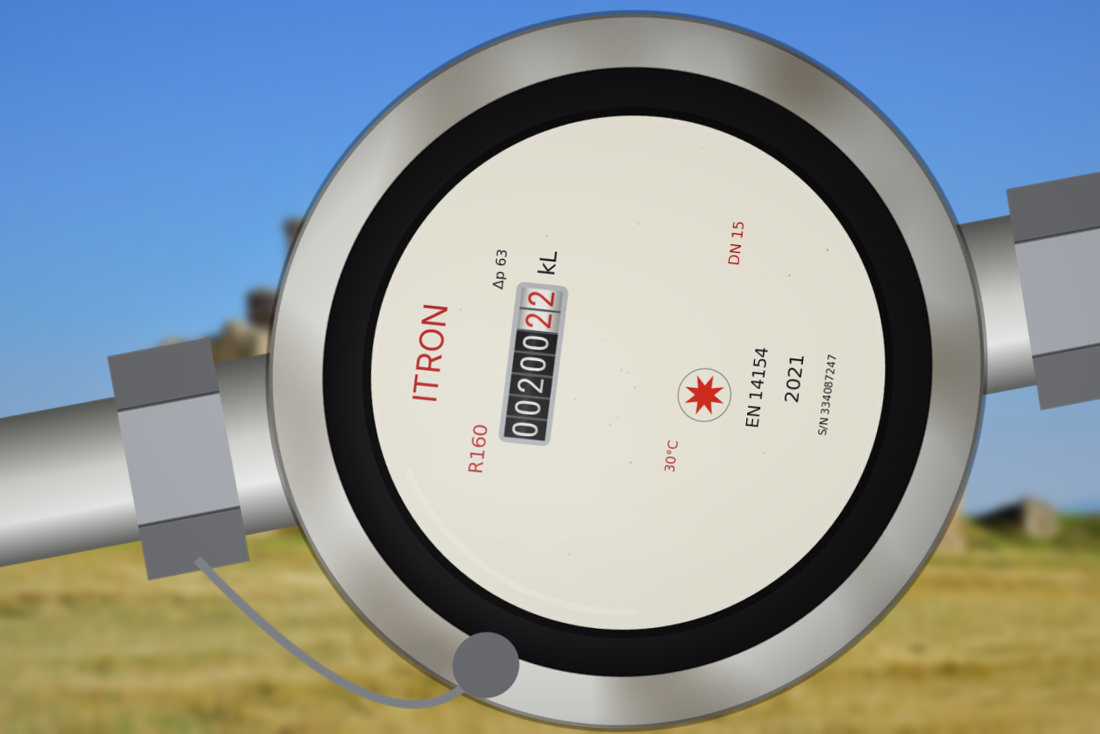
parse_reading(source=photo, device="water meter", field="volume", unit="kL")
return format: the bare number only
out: 200.22
